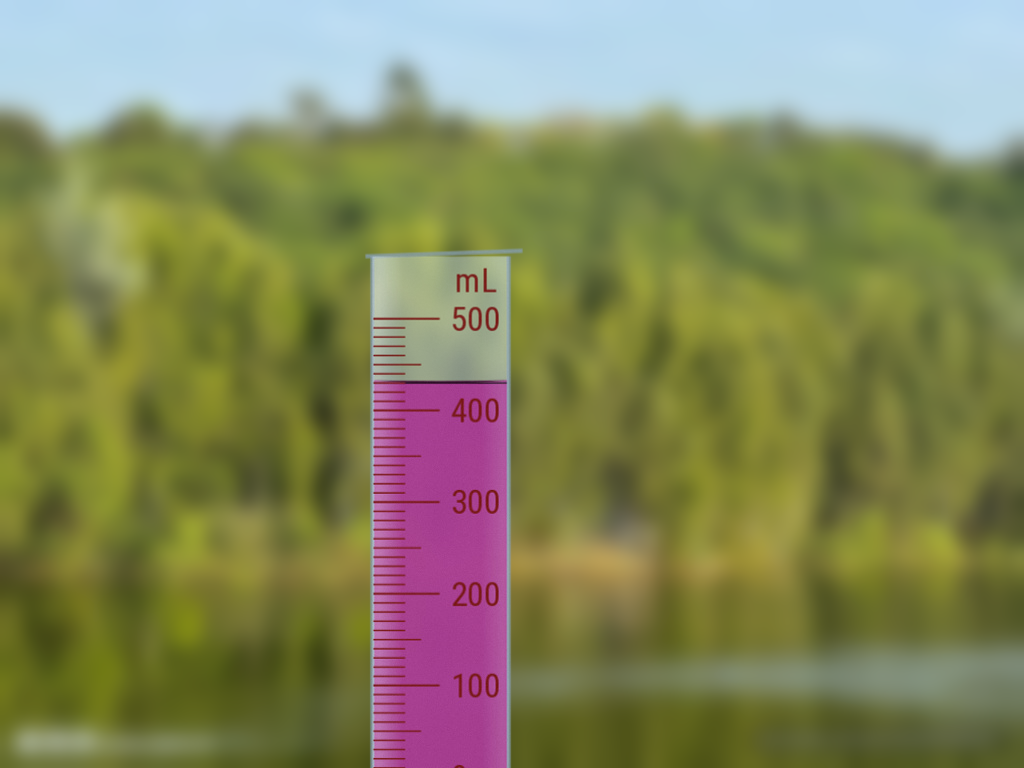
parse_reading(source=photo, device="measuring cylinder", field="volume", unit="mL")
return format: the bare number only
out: 430
